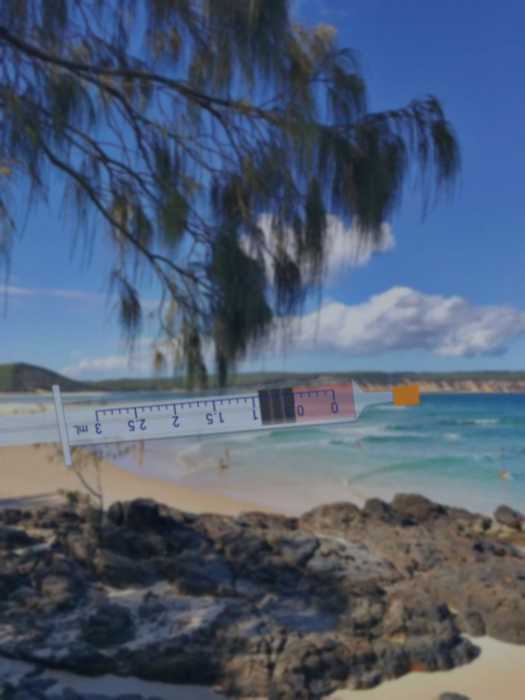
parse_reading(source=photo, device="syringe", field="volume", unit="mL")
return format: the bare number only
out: 0.5
